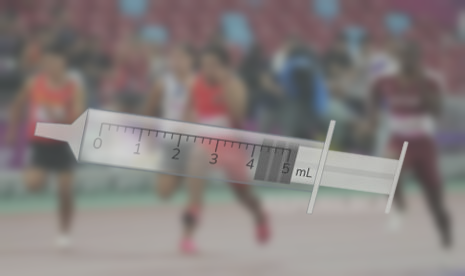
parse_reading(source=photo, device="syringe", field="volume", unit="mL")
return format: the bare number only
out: 4.2
